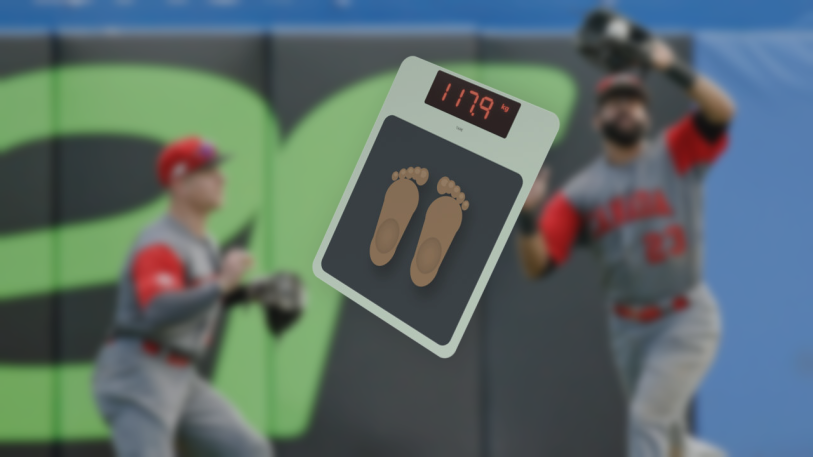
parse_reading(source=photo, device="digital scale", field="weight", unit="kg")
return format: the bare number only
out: 117.9
